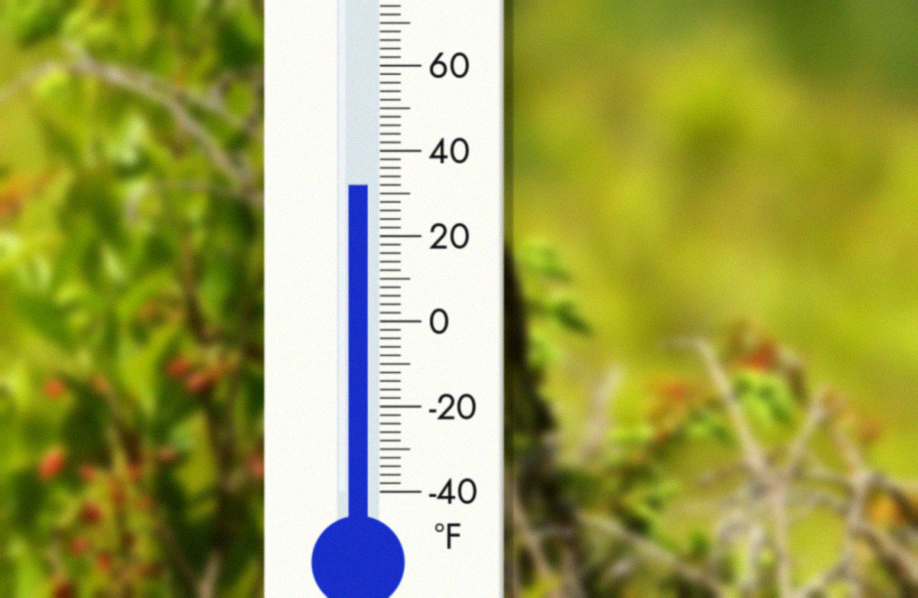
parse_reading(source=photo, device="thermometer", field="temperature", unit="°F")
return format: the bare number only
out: 32
